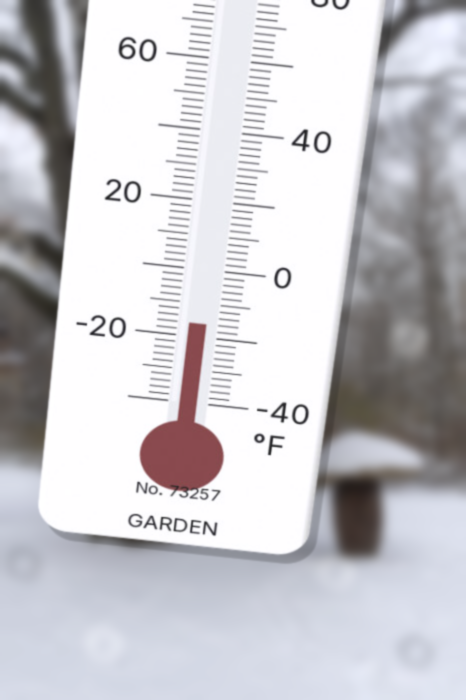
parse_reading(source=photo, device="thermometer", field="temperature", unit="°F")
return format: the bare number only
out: -16
